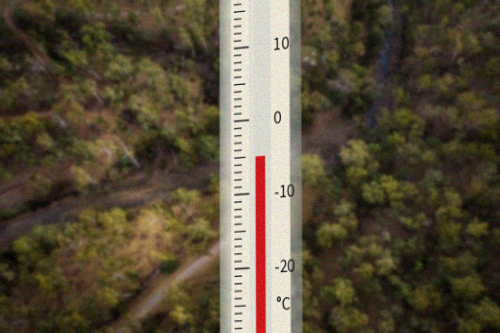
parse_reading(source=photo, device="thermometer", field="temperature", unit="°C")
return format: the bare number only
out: -5
